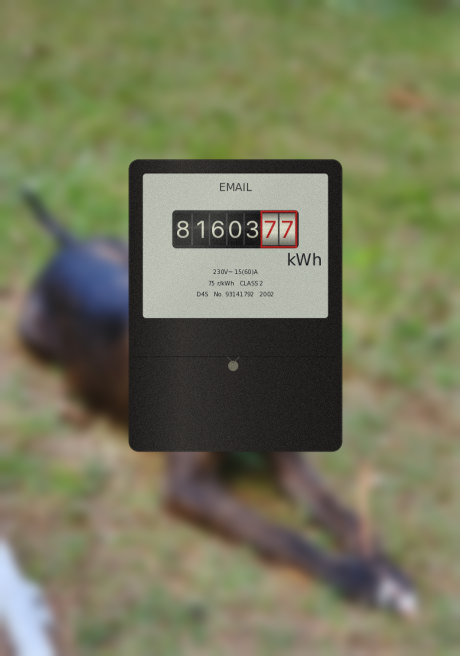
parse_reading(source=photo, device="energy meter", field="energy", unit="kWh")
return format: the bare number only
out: 81603.77
